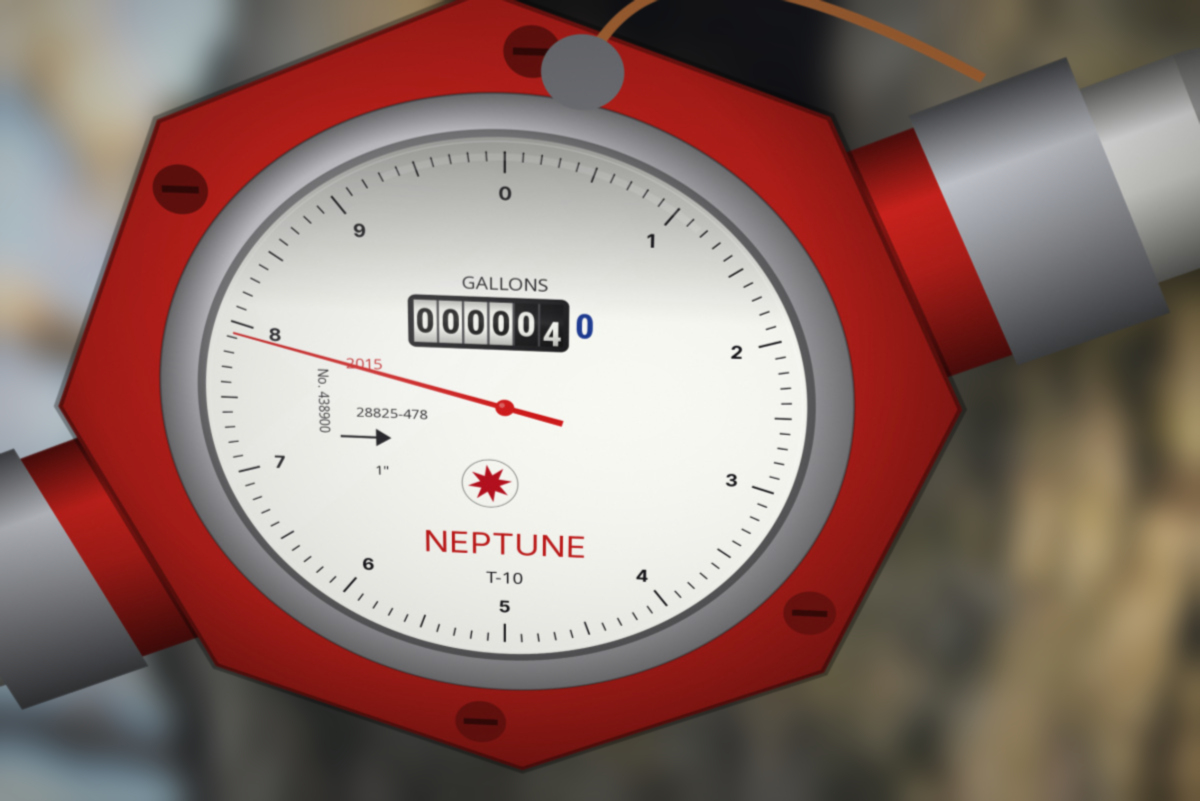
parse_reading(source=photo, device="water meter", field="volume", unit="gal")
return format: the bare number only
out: 37.9
